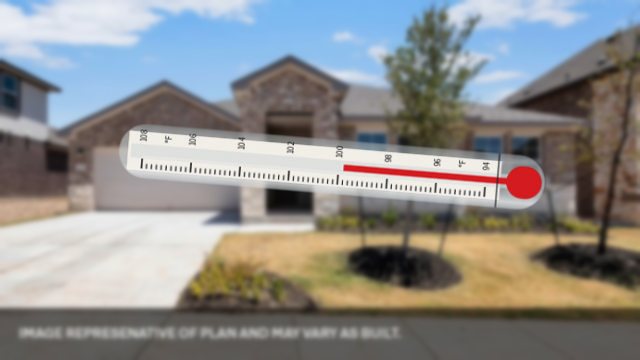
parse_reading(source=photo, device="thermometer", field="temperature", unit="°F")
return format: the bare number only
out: 99.8
